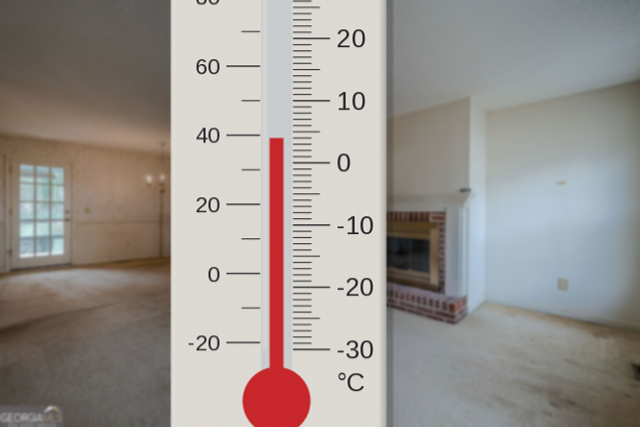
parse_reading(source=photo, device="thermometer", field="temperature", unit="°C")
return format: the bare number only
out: 4
